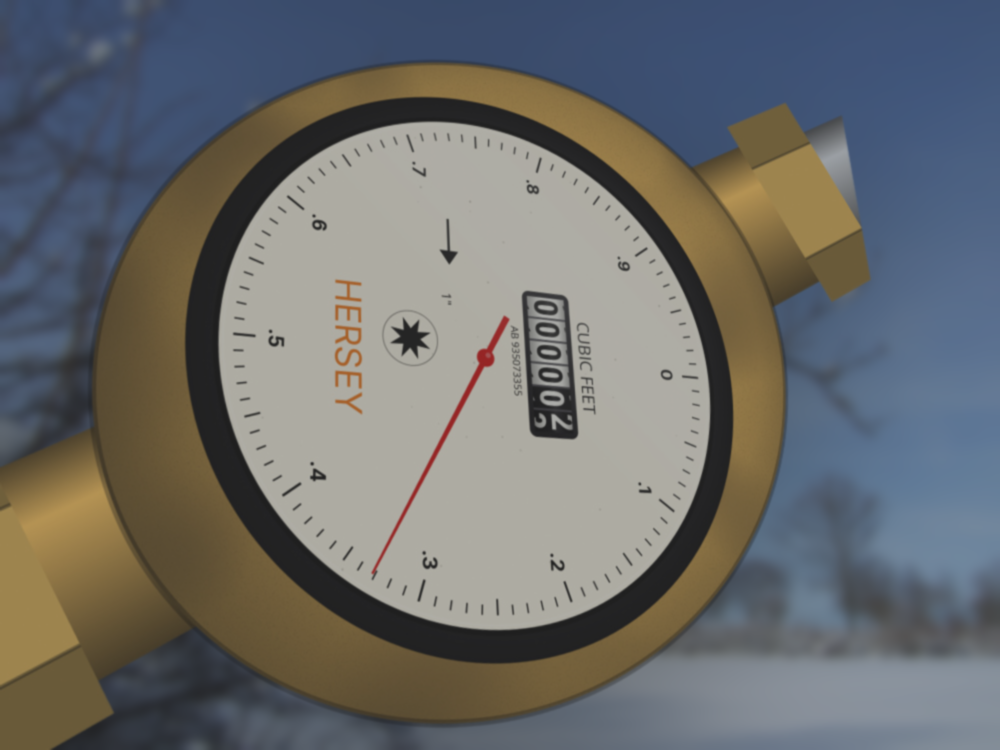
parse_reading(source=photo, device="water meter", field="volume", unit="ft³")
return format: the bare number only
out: 2.33
